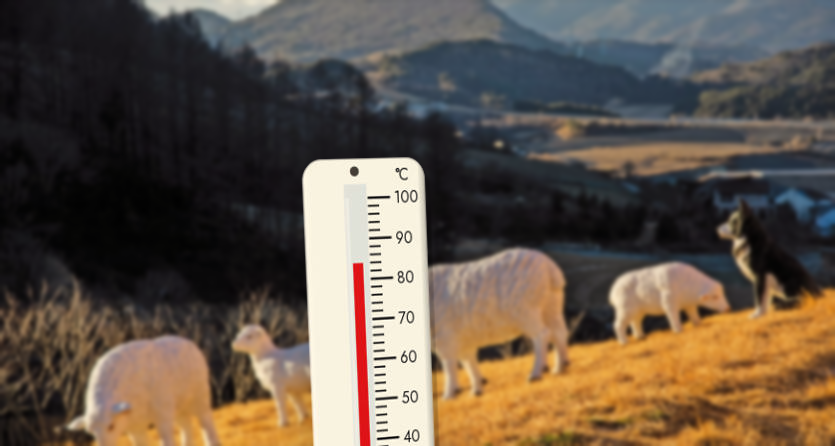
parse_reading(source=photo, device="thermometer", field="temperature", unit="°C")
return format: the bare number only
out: 84
